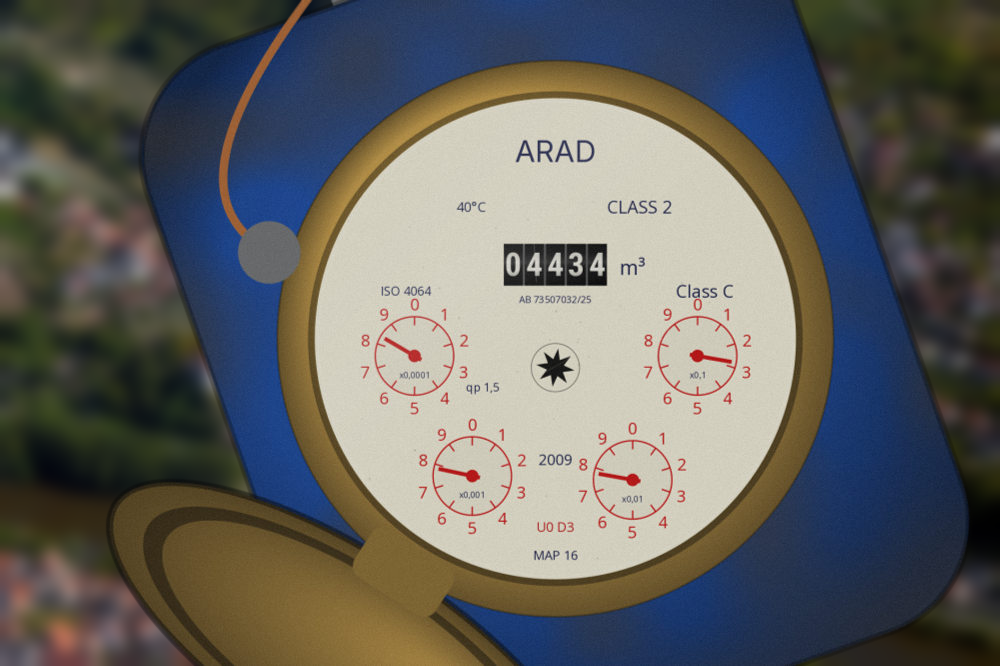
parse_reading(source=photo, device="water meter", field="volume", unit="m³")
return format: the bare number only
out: 4434.2778
